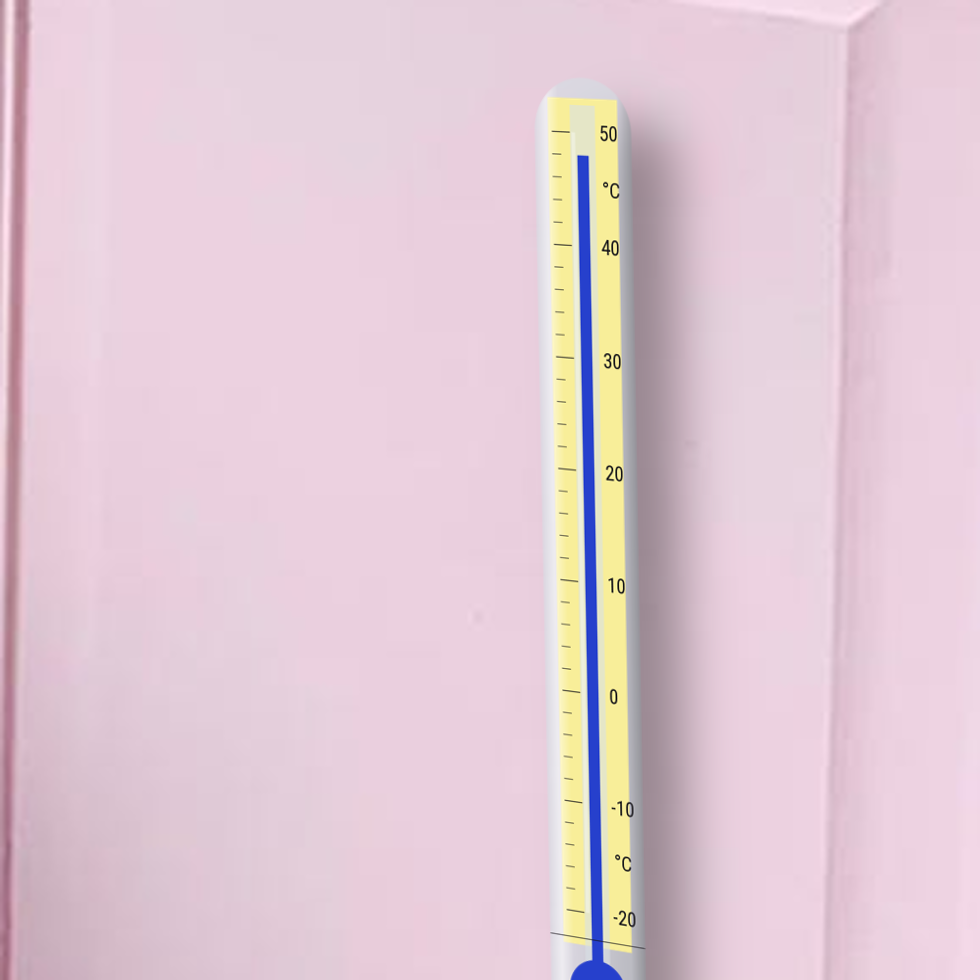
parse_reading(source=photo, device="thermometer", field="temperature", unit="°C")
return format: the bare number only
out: 48
